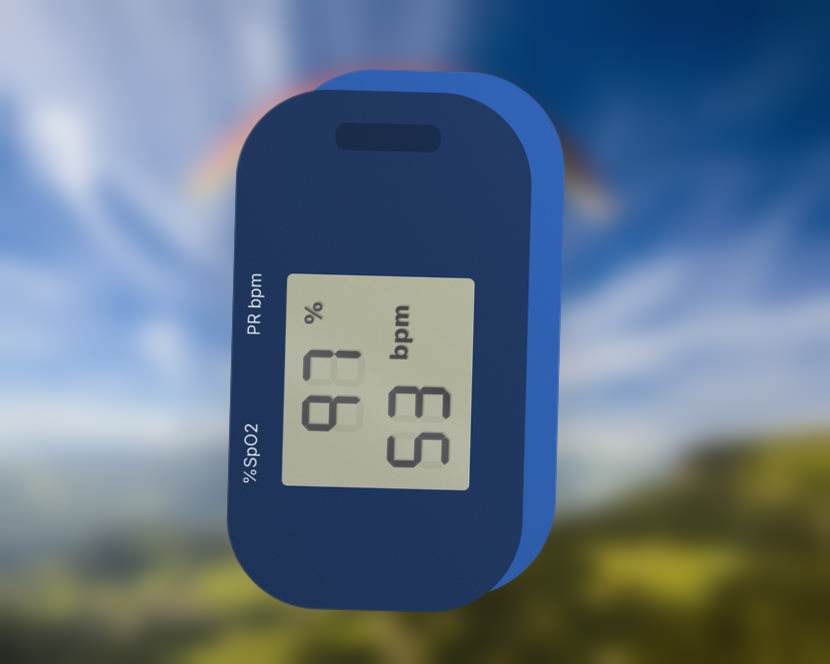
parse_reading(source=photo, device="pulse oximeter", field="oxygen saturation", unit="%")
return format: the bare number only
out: 97
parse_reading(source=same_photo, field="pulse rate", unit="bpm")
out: 53
